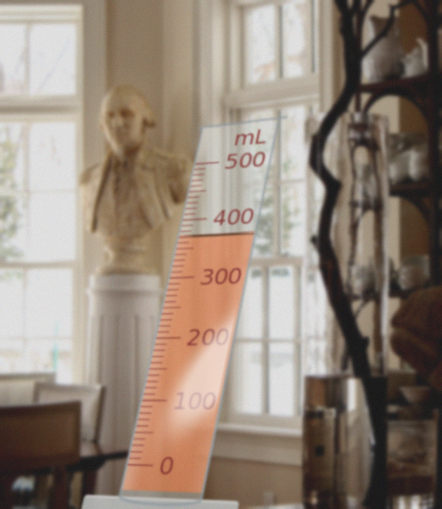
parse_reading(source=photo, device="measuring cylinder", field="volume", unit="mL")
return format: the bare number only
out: 370
